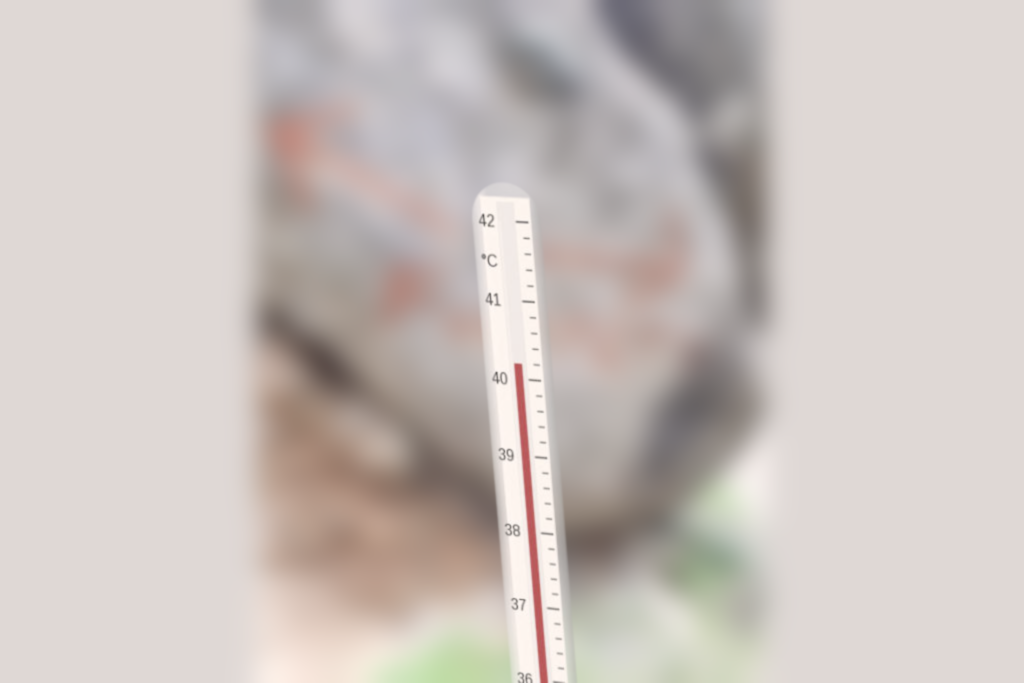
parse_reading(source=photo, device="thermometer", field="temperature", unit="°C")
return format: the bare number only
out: 40.2
